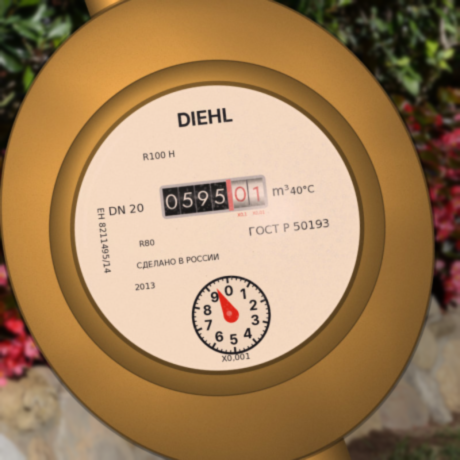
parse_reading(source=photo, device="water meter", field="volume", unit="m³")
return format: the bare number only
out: 595.009
